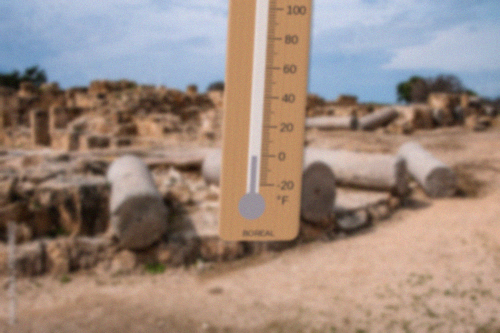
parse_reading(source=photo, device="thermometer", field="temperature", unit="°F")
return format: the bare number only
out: 0
